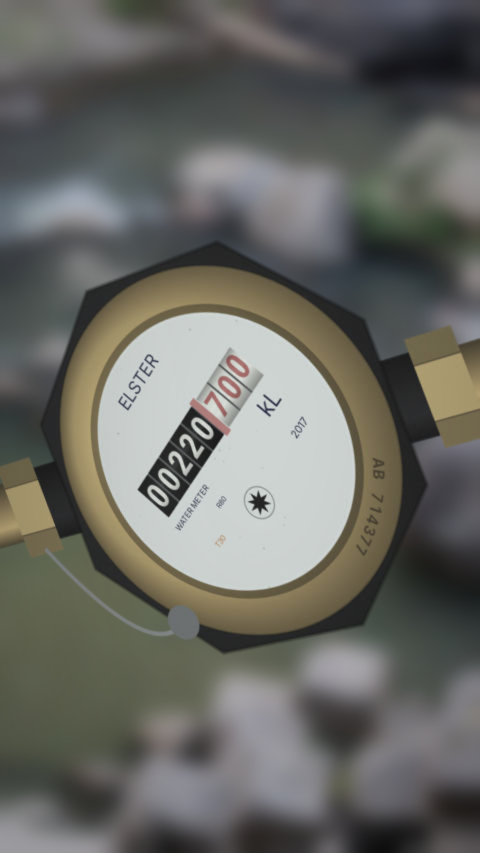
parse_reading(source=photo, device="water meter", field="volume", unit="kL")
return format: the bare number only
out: 220.700
